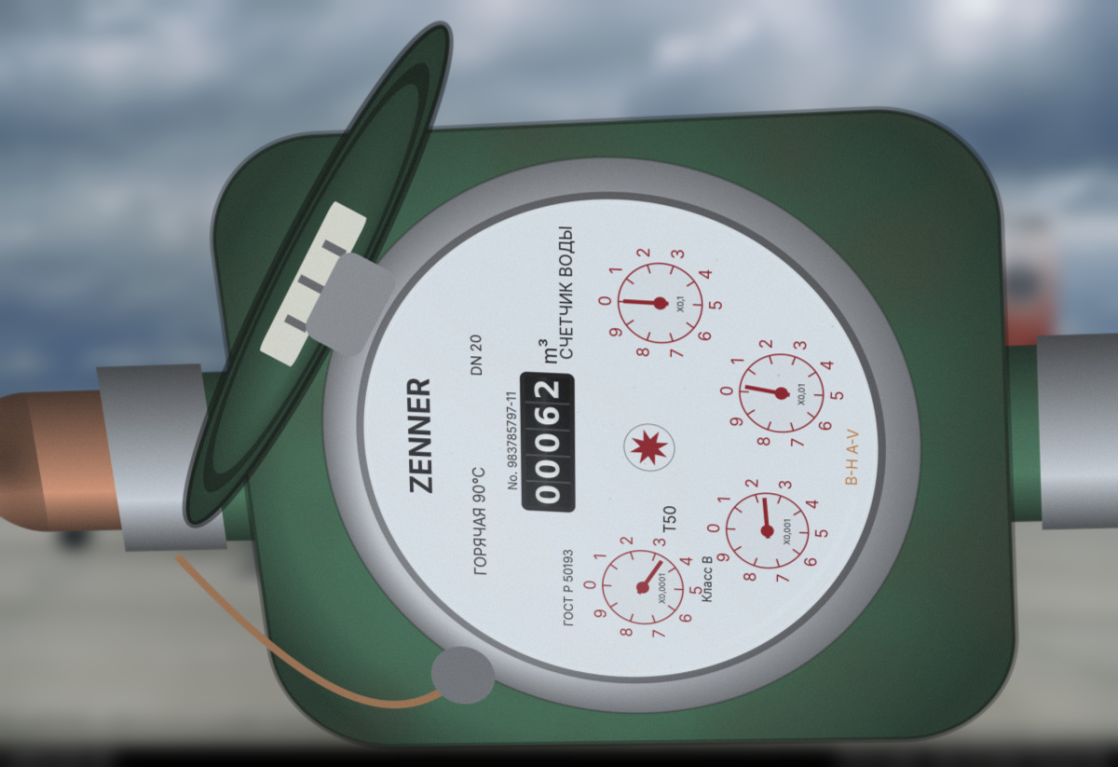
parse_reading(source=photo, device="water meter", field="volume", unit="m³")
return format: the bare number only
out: 62.0023
